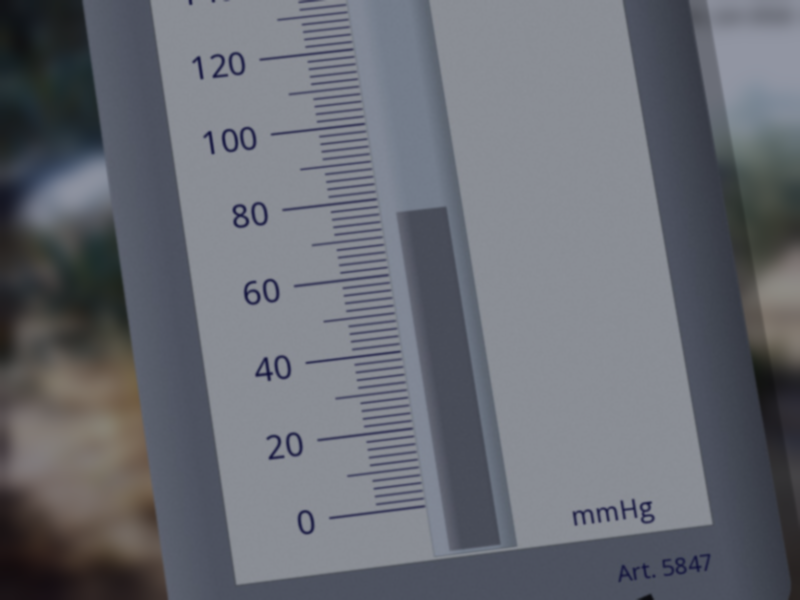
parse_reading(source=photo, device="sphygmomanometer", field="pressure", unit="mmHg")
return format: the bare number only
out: 76
